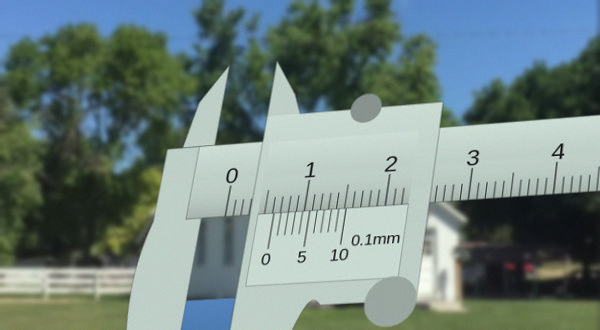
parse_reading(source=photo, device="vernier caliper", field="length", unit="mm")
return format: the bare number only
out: 6.2
